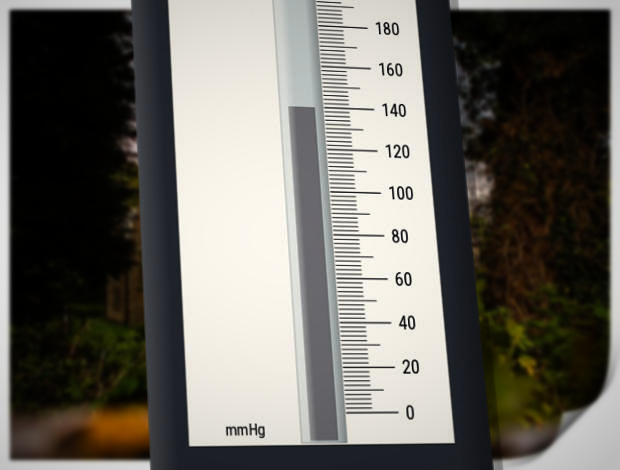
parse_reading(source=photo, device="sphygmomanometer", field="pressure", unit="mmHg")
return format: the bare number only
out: 140
